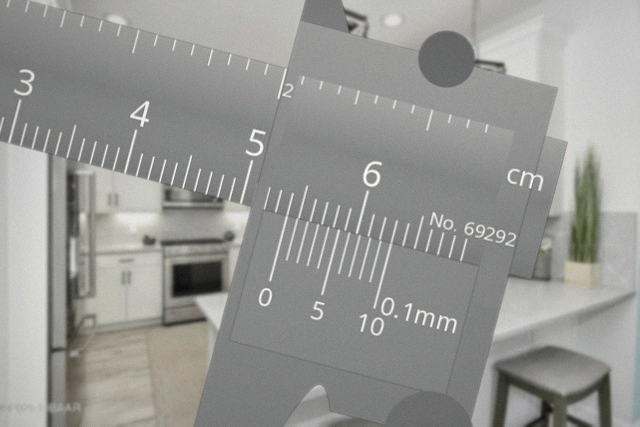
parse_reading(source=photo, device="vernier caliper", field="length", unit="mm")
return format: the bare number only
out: 54.0
